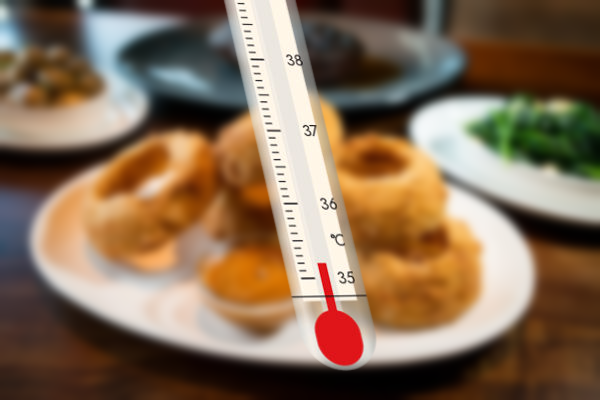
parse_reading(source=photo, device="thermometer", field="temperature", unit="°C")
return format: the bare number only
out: 35.2
